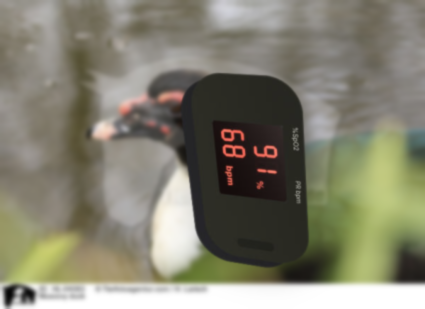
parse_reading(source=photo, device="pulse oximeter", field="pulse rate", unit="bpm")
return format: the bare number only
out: 68
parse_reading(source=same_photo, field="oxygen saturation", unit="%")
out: 91
